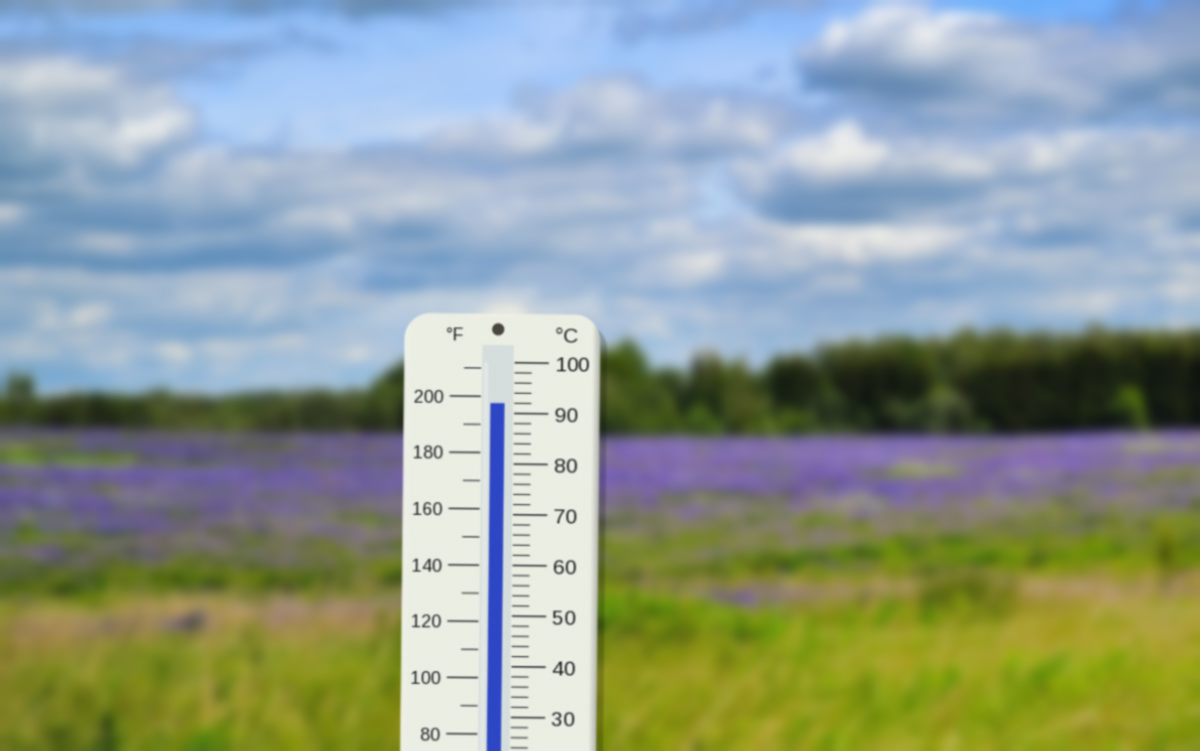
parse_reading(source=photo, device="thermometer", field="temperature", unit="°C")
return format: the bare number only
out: 92
